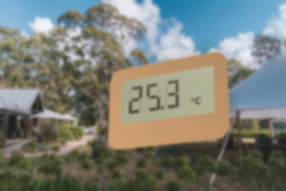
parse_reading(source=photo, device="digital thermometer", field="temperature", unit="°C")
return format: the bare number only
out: 25.3
